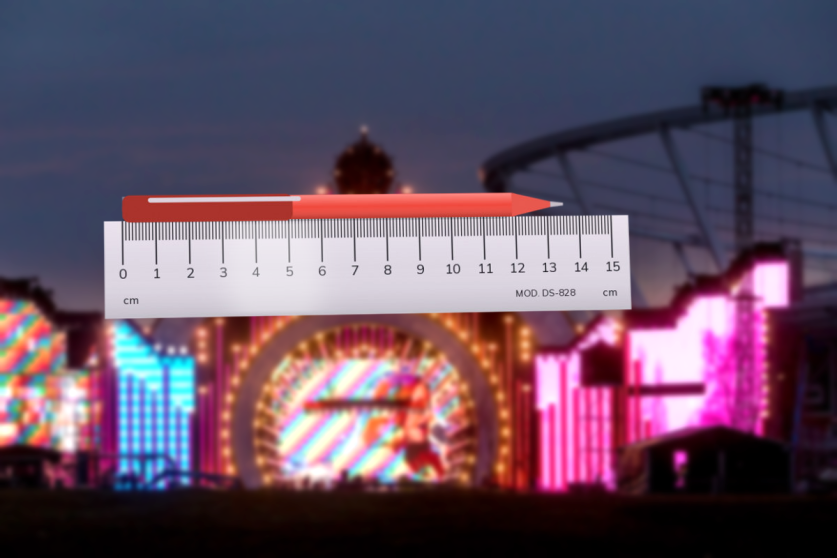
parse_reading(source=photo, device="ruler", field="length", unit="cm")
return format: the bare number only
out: 13.5
